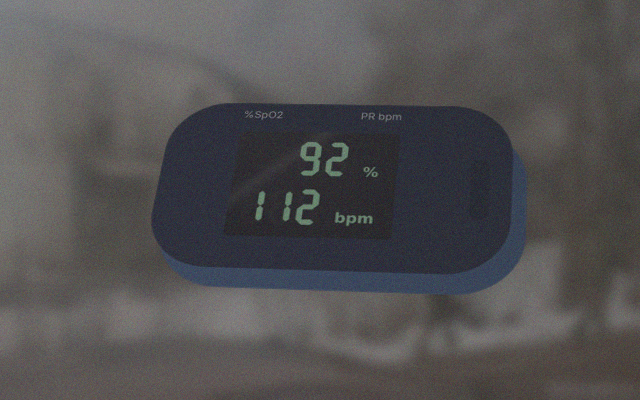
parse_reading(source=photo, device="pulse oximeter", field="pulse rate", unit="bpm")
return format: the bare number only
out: 112
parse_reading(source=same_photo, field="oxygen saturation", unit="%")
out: 92
